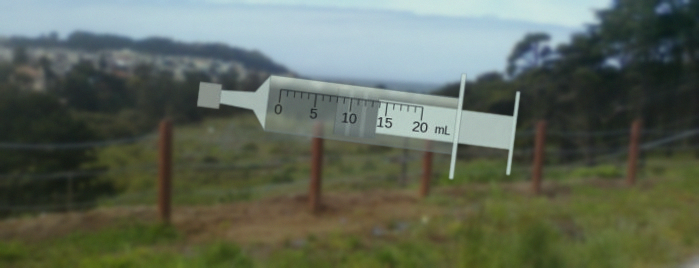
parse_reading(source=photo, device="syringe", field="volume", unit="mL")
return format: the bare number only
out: 8
